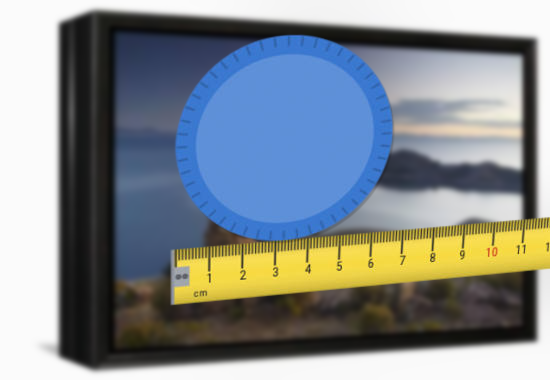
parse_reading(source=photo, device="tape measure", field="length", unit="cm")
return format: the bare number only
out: 6.5
